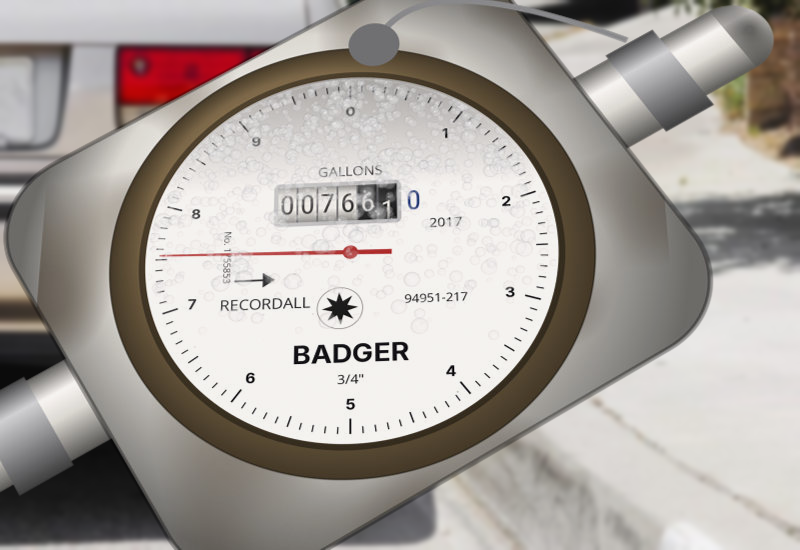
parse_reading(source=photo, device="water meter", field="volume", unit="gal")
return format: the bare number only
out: 76607.5
